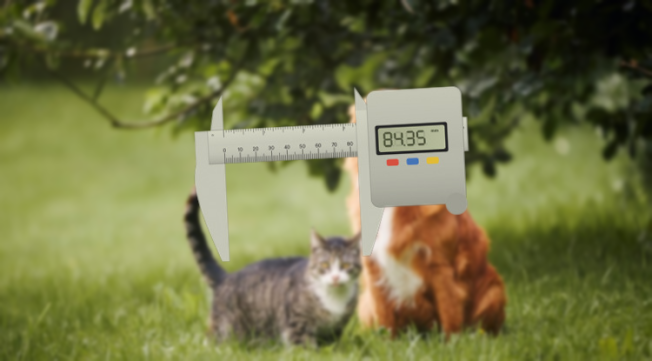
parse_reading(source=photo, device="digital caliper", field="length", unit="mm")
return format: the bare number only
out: 84.35
